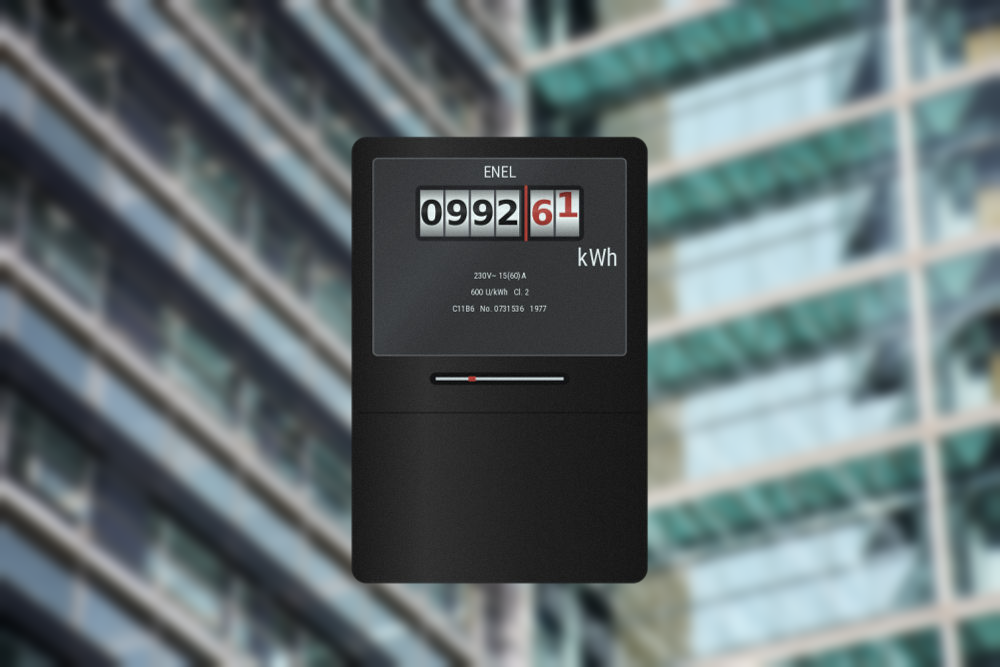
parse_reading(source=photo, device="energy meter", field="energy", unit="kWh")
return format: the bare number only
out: 992.61
